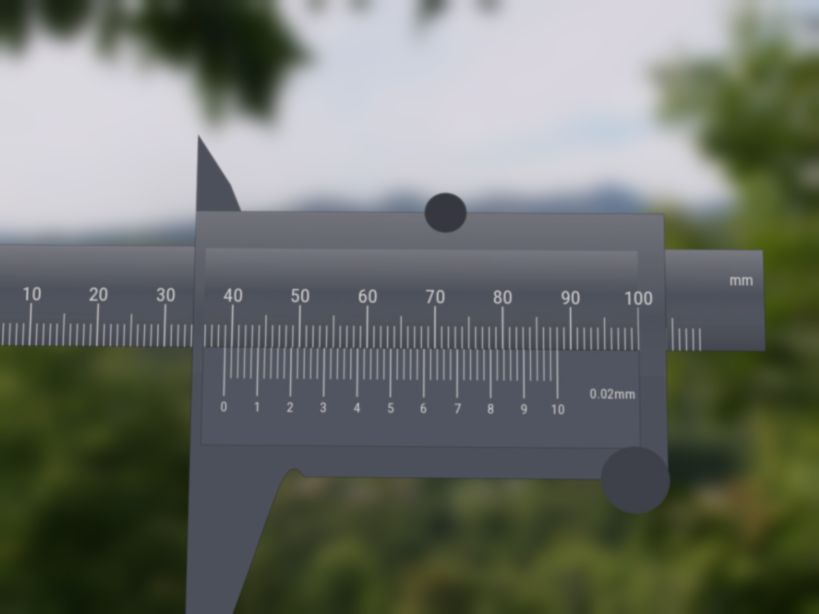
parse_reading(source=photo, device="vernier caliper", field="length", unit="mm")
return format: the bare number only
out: 39.0
